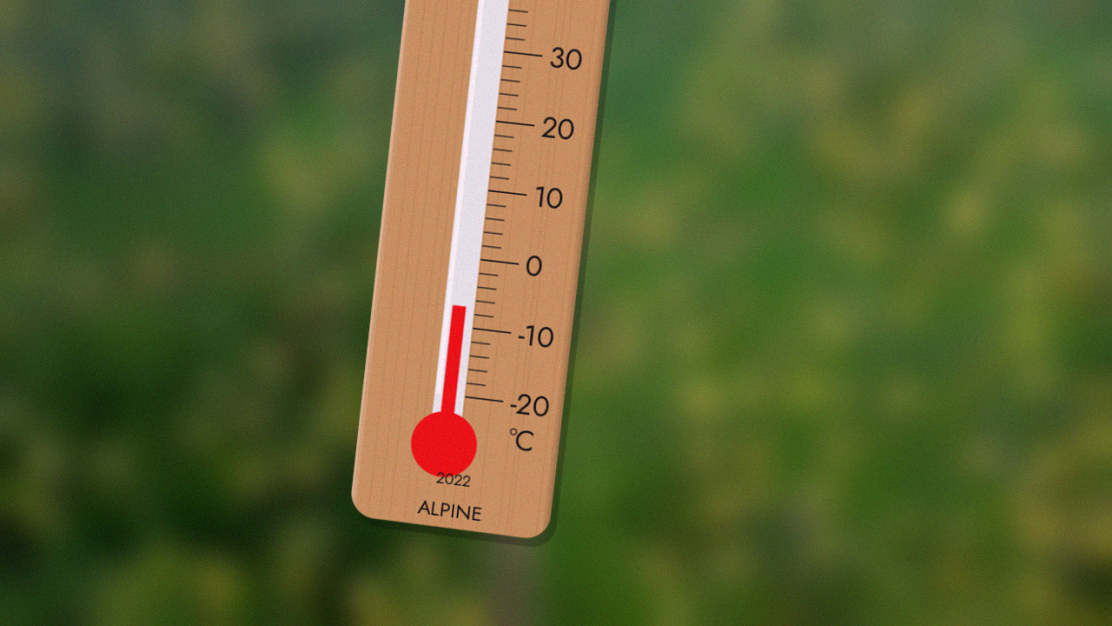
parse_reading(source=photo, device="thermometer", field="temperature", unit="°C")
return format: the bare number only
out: -7
